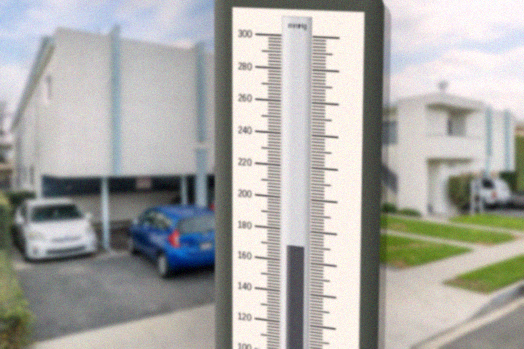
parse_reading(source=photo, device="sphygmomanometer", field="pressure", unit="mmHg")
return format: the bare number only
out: 170
